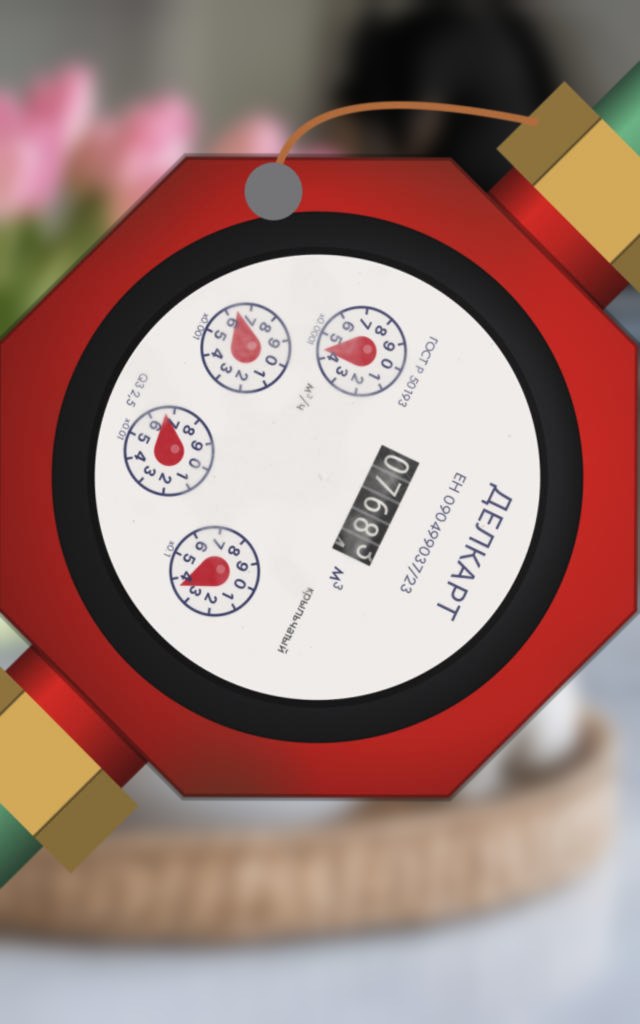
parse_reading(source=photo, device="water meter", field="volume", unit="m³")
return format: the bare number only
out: 7683.3664
